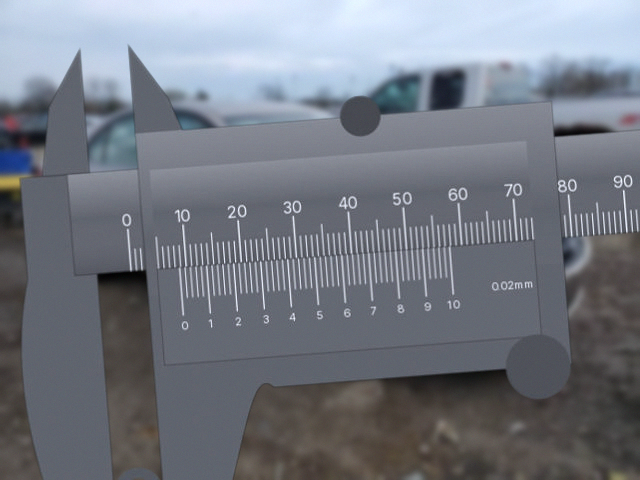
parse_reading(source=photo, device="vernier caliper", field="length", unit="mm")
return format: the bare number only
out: 8.8
